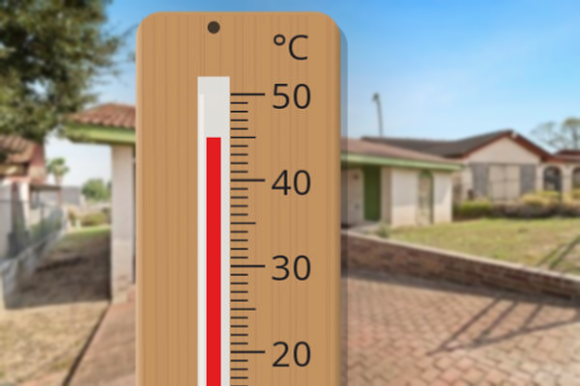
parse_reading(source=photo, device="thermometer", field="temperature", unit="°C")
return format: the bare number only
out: 45
